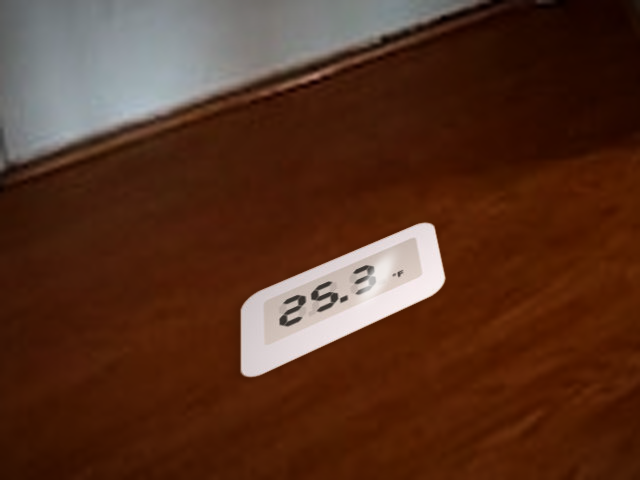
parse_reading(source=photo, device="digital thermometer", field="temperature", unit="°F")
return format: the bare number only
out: 25.3
